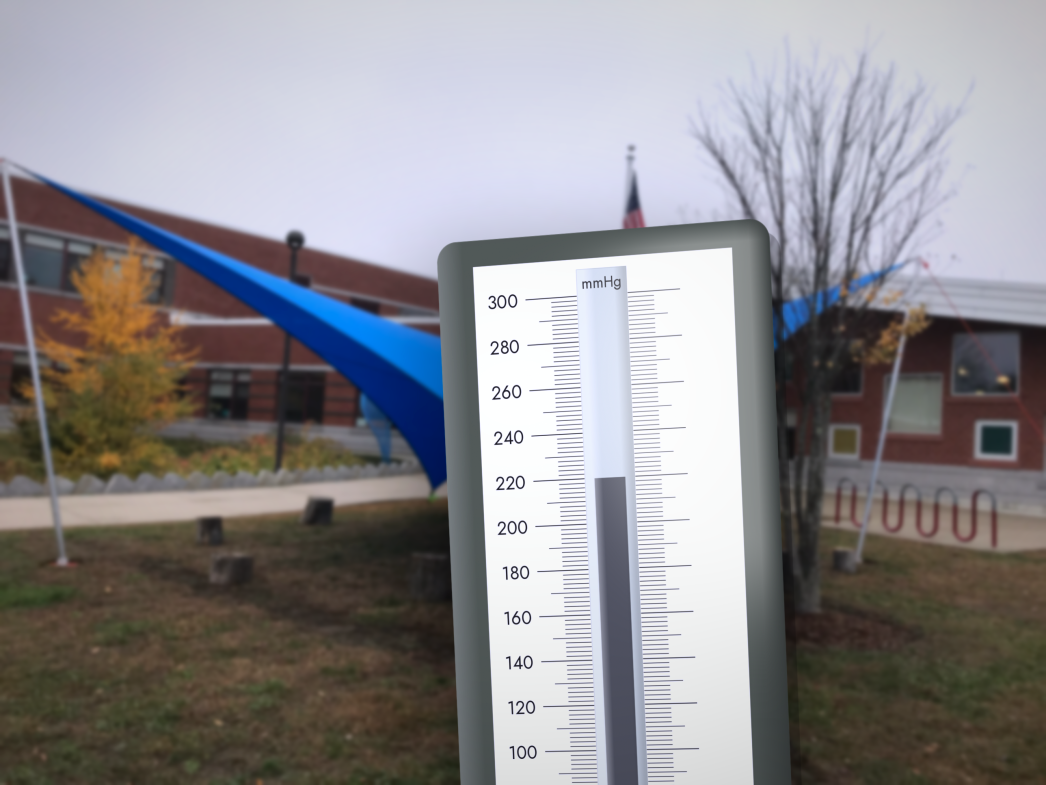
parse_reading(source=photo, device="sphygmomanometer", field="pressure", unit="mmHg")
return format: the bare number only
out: 220
